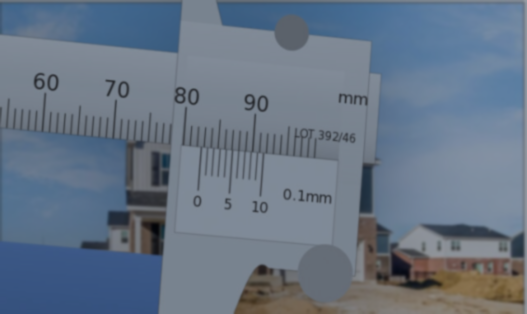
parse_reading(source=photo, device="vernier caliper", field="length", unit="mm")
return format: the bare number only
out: 82.6
